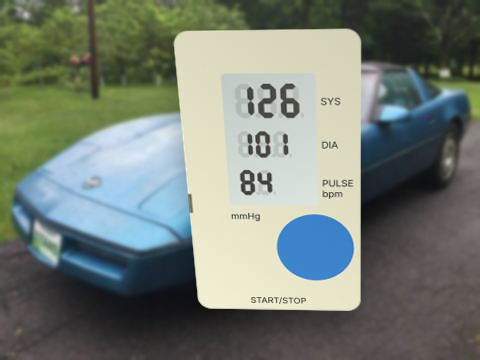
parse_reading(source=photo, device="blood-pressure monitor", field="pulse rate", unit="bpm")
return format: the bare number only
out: 84
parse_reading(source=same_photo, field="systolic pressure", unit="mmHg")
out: 126
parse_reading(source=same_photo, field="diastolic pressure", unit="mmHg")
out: 101
